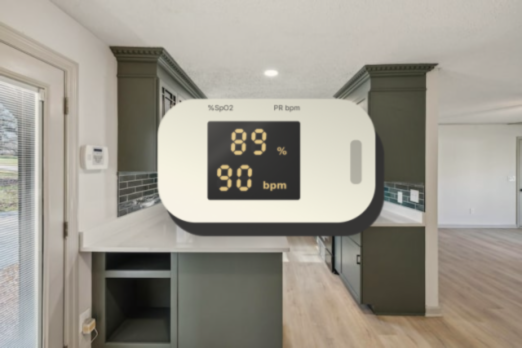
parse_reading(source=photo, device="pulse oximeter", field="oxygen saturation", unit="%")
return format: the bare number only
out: 89
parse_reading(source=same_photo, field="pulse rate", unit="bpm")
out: 90
